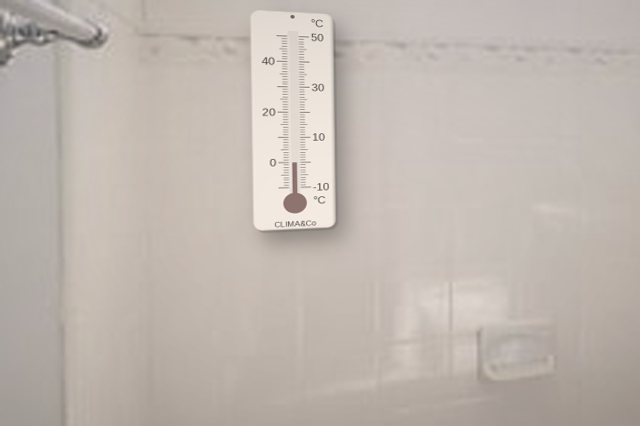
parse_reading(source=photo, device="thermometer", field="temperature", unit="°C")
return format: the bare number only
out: 0
